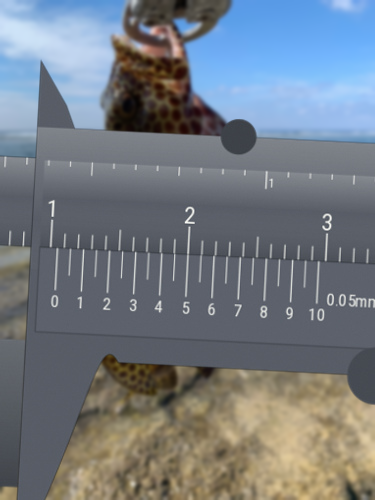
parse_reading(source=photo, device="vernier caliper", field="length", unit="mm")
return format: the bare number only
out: 10.5
